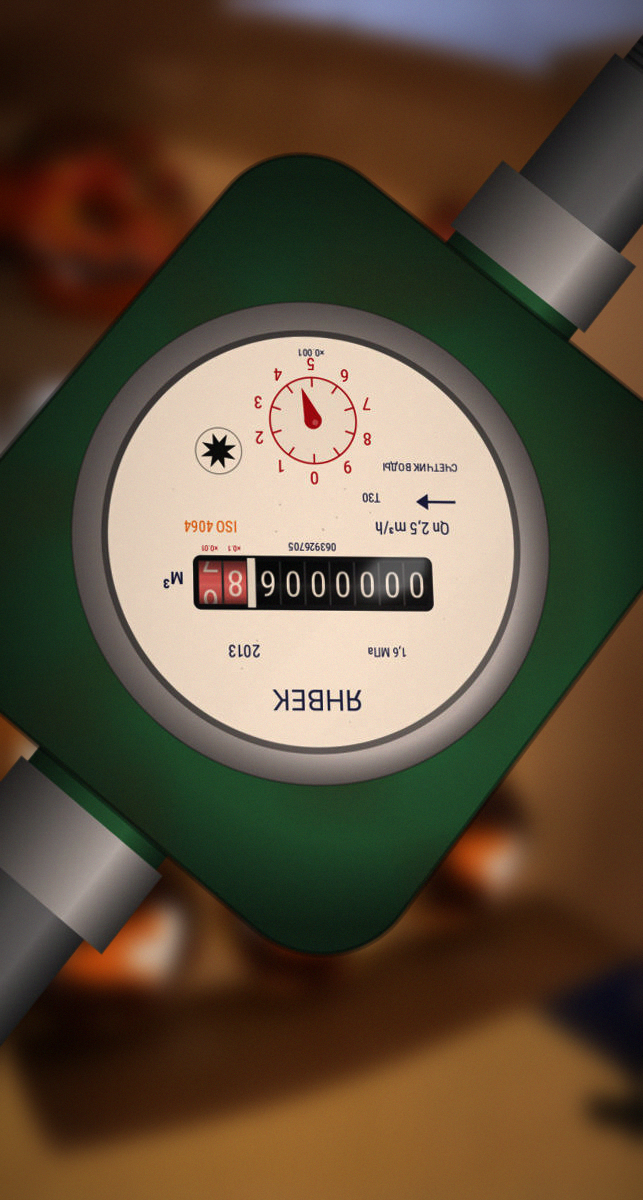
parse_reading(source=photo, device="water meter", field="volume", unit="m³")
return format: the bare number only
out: 6.864
